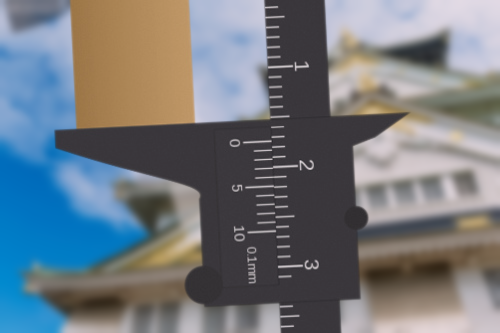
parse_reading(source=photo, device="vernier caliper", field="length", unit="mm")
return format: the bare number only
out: 17.4
